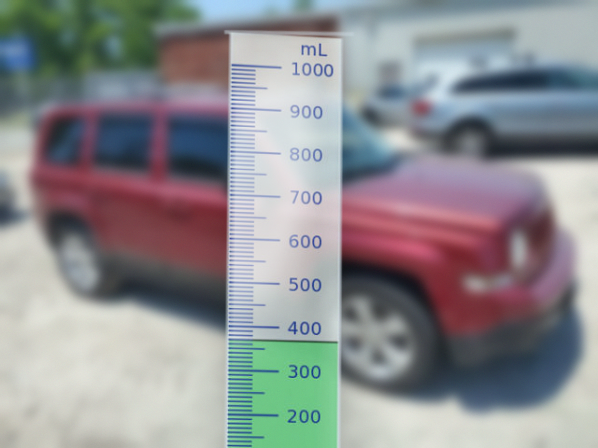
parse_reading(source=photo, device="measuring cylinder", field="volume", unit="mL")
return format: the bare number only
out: 370
